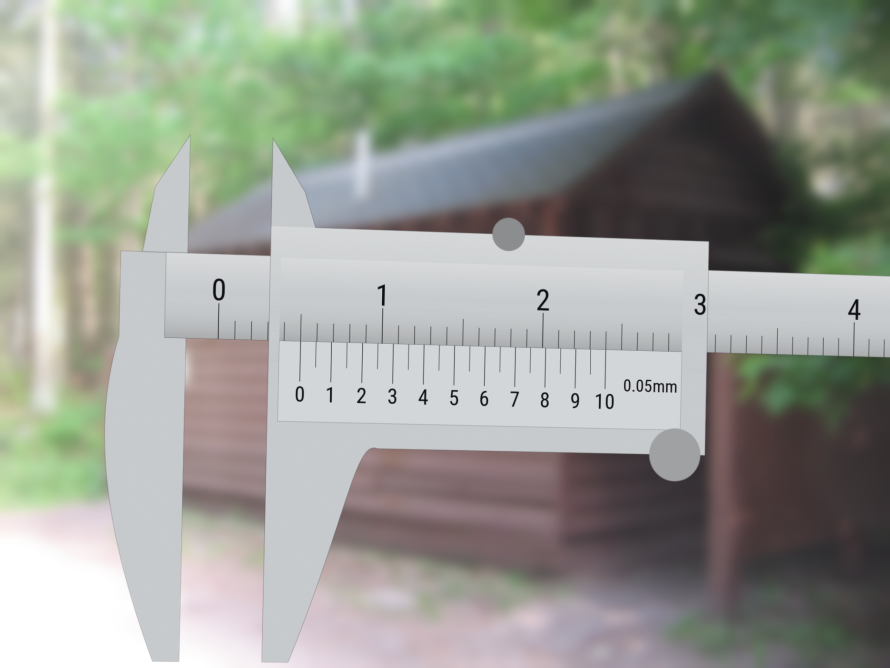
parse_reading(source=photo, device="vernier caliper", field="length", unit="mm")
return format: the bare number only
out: 5.0
